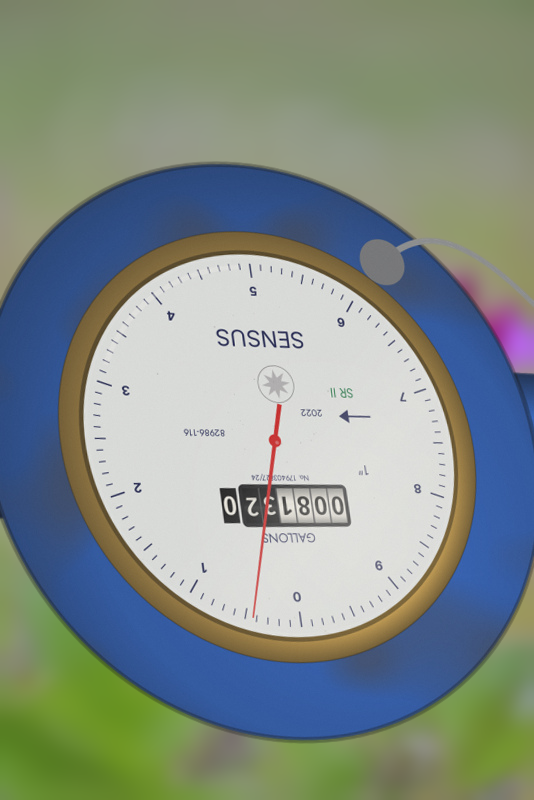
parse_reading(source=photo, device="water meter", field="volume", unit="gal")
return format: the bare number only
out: 81320.4
